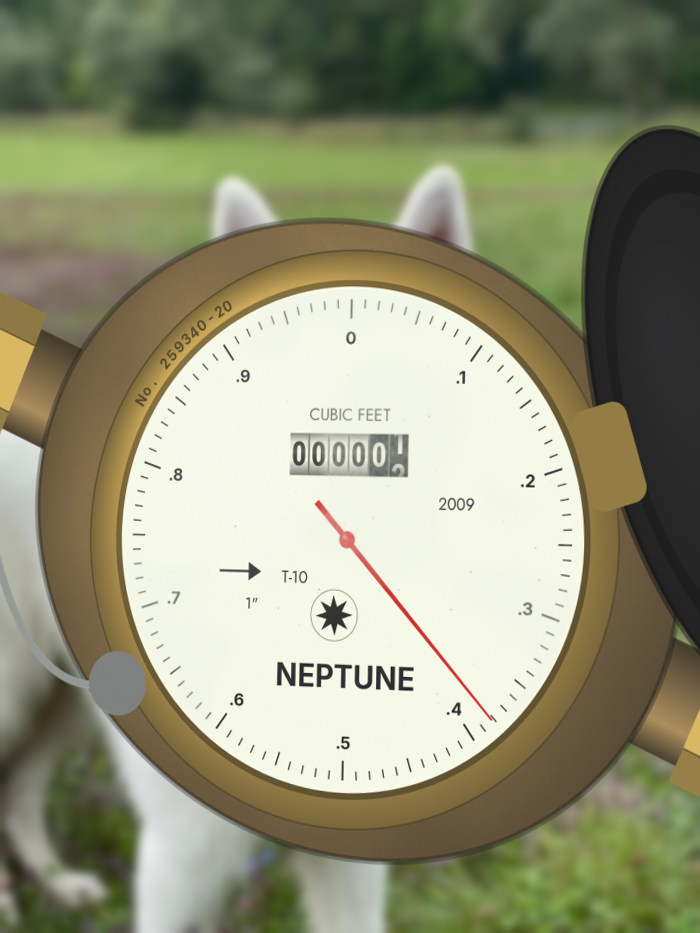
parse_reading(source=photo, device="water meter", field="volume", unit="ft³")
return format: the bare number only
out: 1.38
